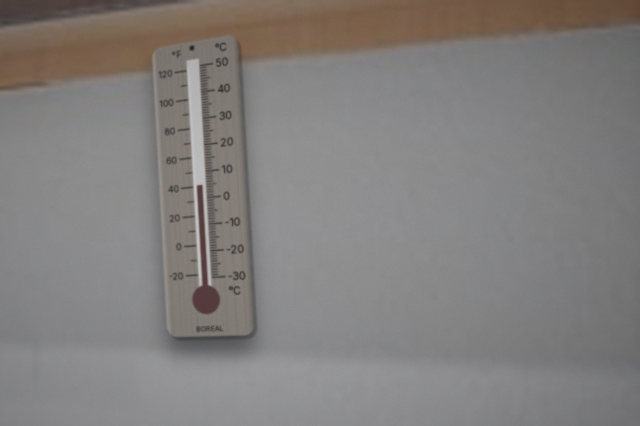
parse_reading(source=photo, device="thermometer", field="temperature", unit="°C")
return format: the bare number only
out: 5
